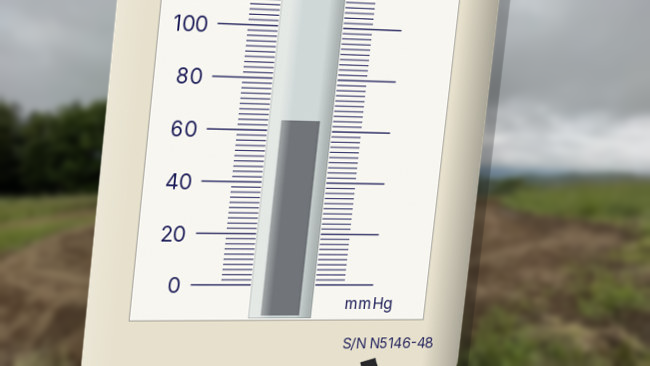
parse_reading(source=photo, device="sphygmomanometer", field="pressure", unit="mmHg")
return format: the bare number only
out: 64
